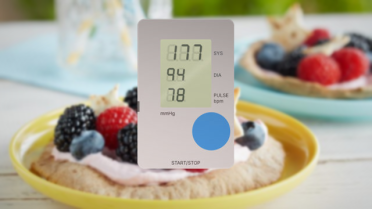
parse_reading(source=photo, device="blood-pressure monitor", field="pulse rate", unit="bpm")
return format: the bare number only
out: 78
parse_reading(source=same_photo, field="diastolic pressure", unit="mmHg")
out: 94
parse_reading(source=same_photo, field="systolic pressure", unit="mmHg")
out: 177
